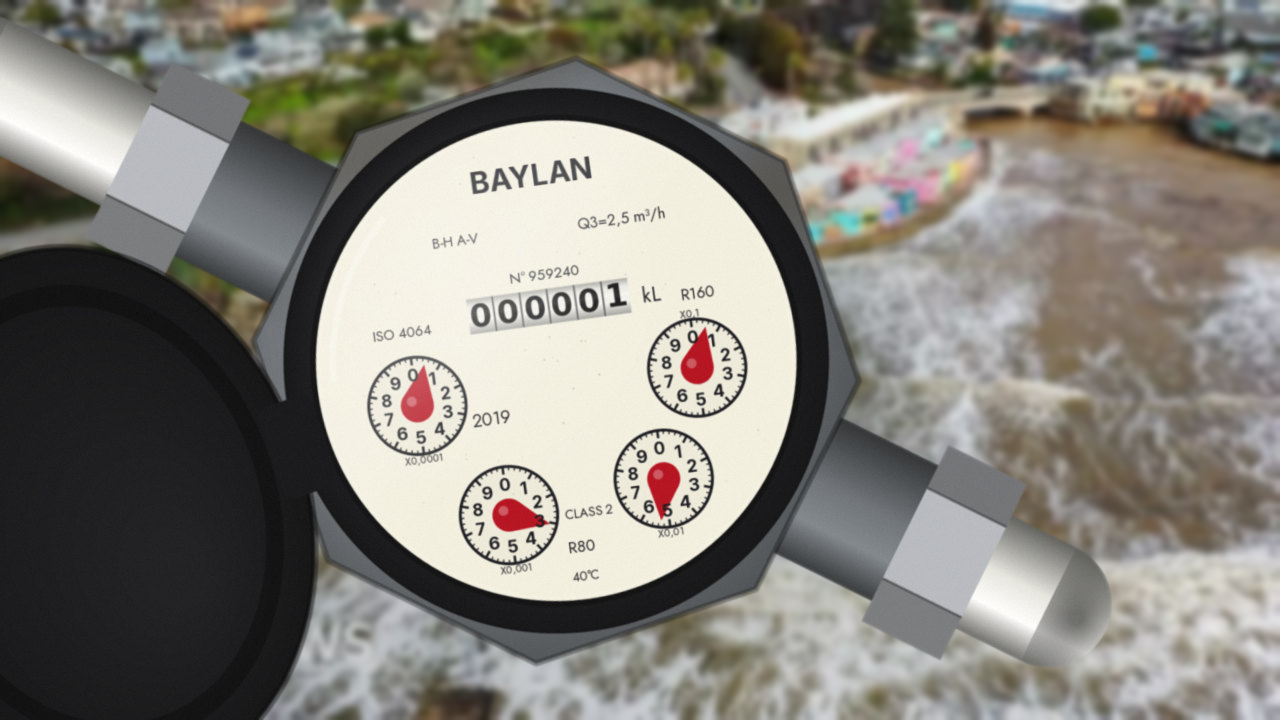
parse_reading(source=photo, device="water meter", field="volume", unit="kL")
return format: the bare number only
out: 1.0530
